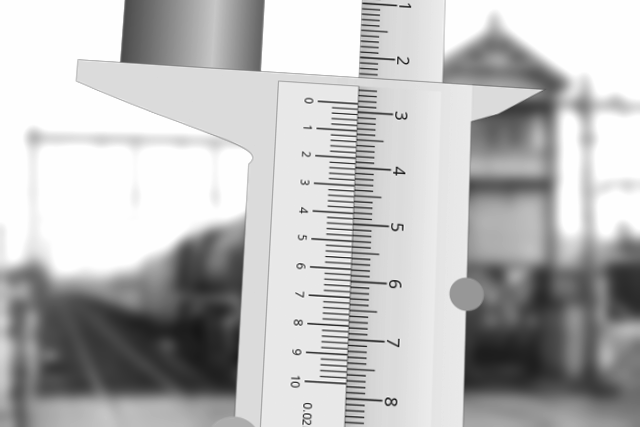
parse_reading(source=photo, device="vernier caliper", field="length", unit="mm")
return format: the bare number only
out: 28.5
